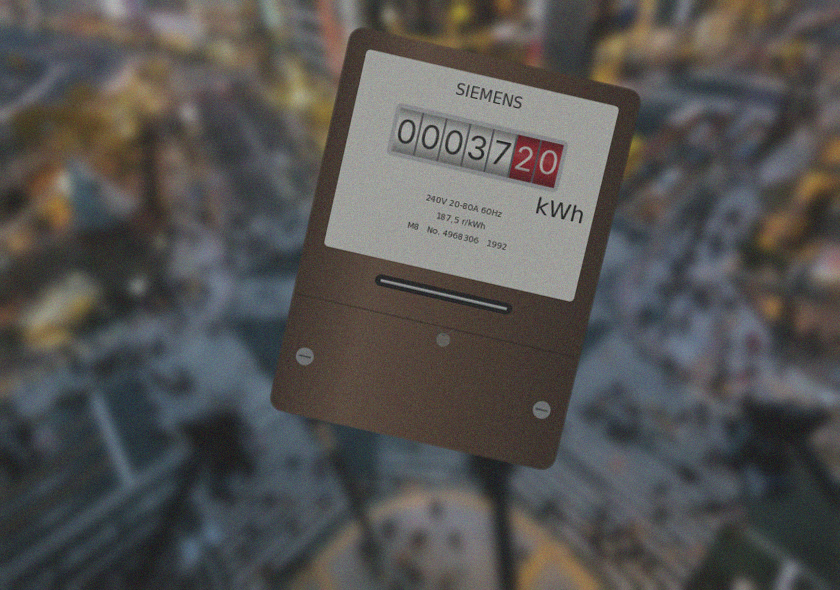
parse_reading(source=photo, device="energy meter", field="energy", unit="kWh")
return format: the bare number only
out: 37.20
